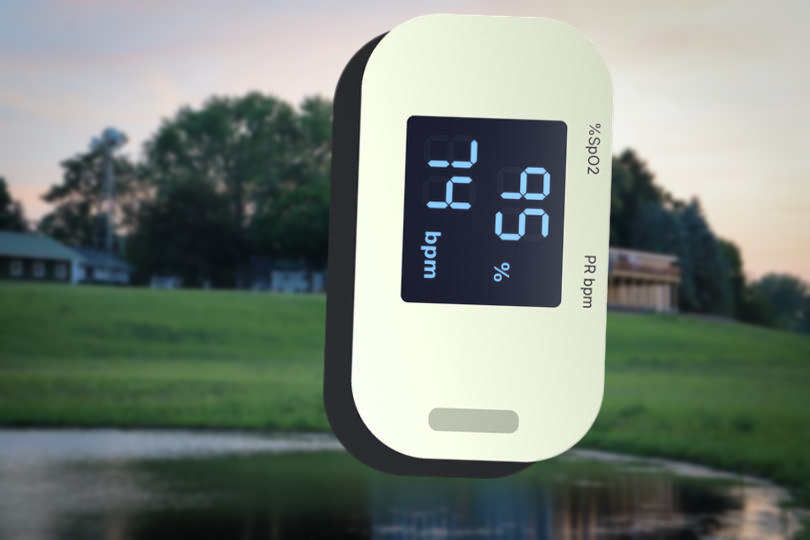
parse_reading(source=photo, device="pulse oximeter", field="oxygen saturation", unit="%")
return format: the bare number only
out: 95
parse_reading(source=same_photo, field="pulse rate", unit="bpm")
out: 74
